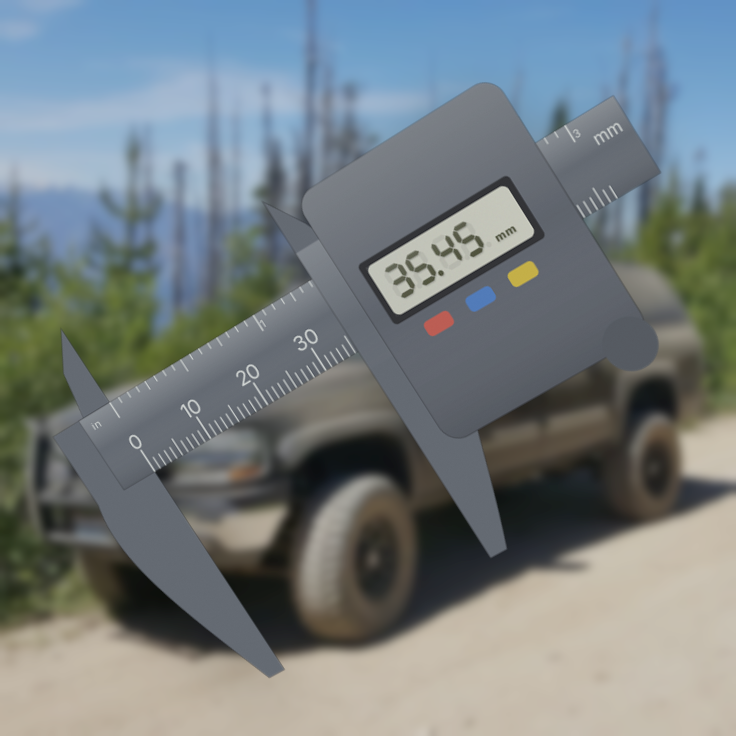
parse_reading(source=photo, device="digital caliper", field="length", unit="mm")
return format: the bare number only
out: 35.45
